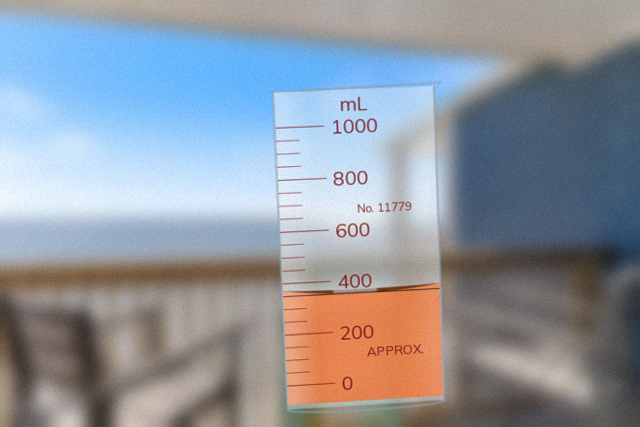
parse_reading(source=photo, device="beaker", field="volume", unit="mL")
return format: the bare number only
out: 350
